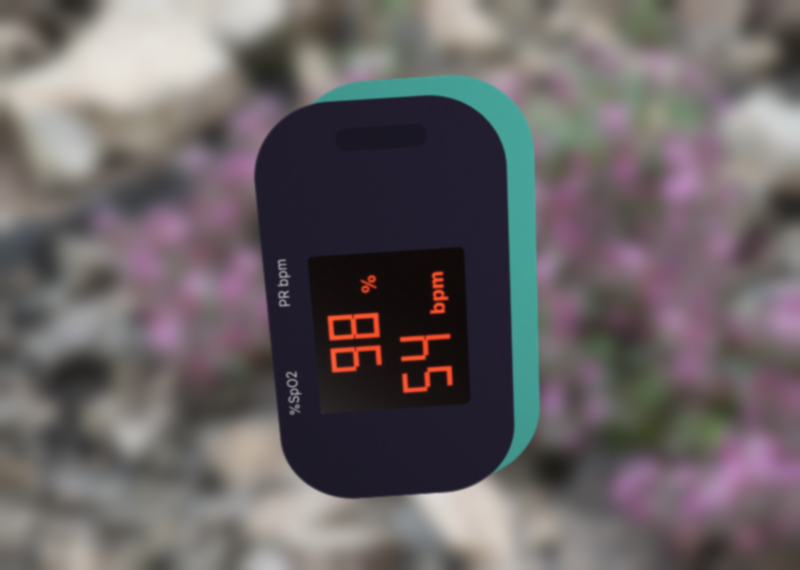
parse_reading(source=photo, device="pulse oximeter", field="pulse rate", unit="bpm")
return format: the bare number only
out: 54
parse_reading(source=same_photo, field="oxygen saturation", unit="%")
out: 98
